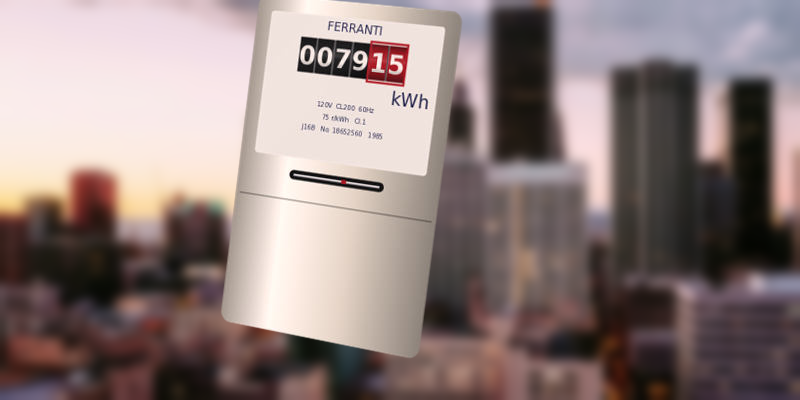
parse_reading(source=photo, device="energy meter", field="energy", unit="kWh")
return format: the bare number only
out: 79.15
